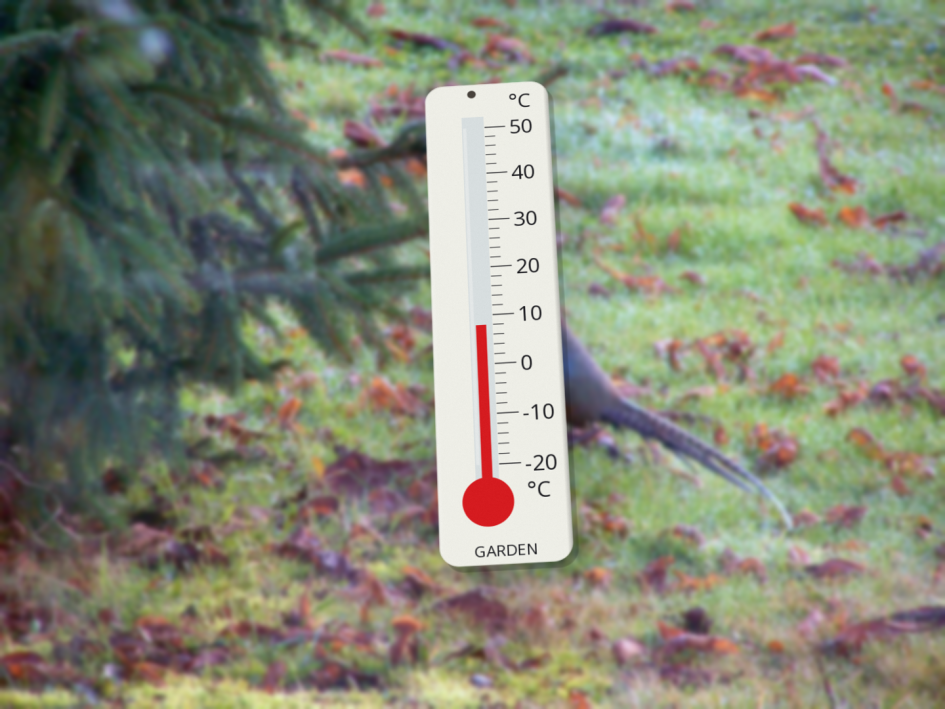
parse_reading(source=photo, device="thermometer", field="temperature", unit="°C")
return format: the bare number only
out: 8
